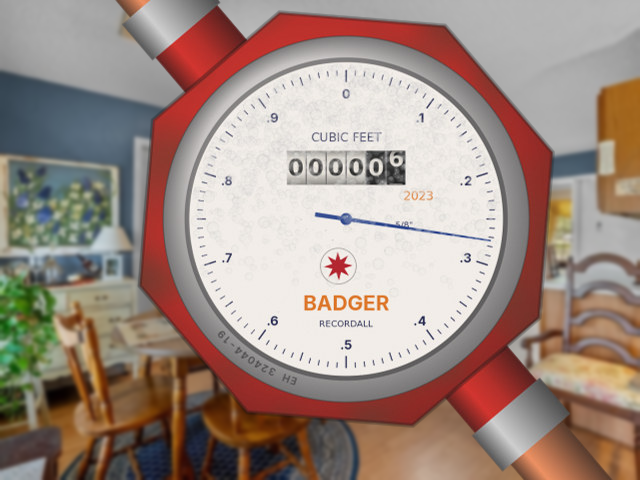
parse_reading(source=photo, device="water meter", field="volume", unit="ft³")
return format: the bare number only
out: 6.27
